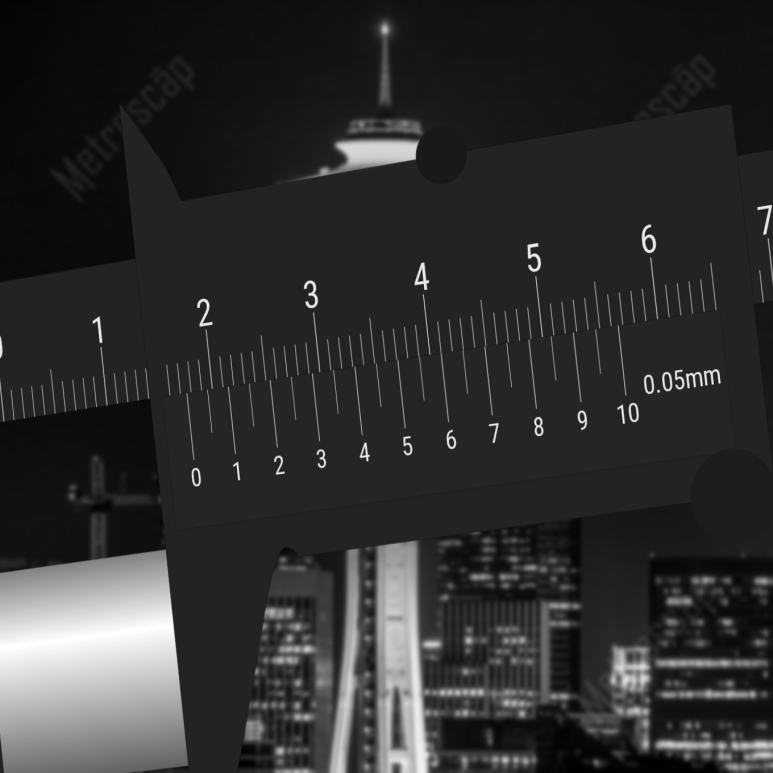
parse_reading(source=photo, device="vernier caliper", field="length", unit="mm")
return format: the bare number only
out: 17.6
